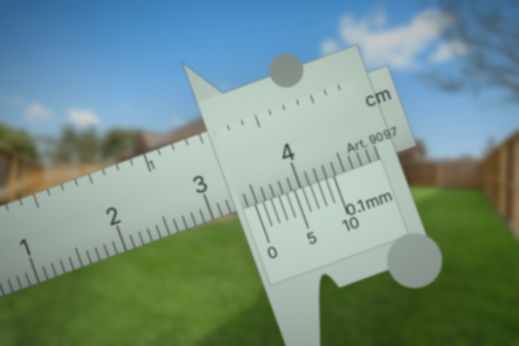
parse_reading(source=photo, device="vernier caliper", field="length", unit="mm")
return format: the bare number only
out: 34.8
